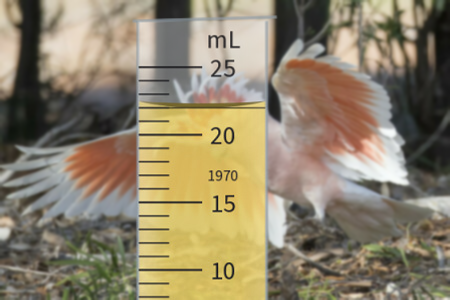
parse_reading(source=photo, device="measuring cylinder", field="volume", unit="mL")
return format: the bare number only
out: 22
